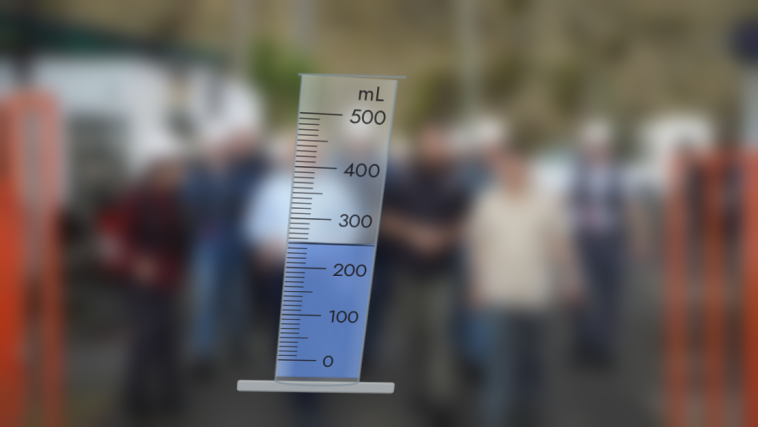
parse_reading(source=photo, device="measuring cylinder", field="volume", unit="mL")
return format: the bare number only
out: 250
